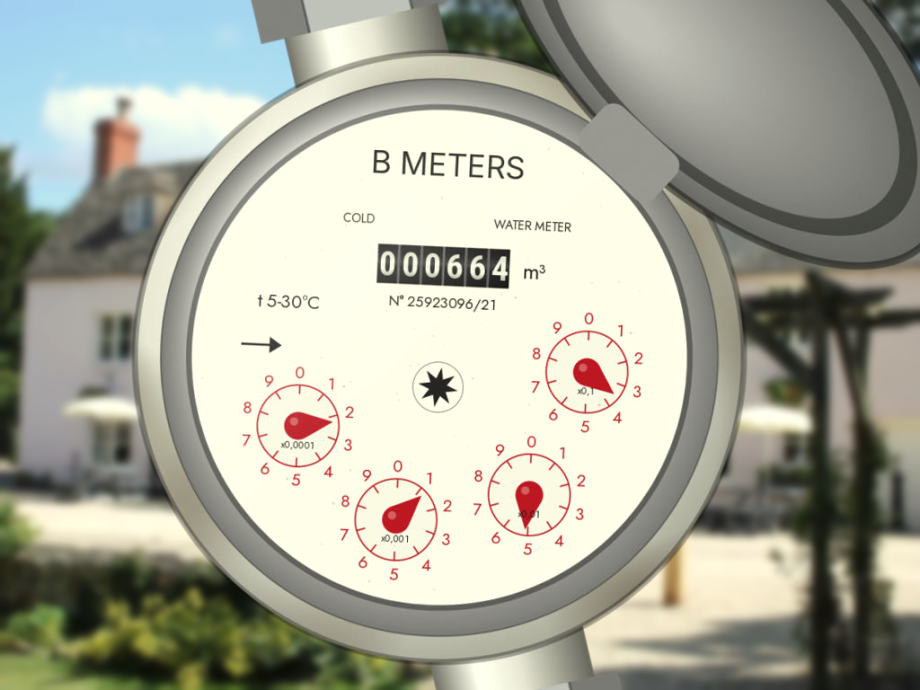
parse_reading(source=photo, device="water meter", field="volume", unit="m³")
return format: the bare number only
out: 664.3512
